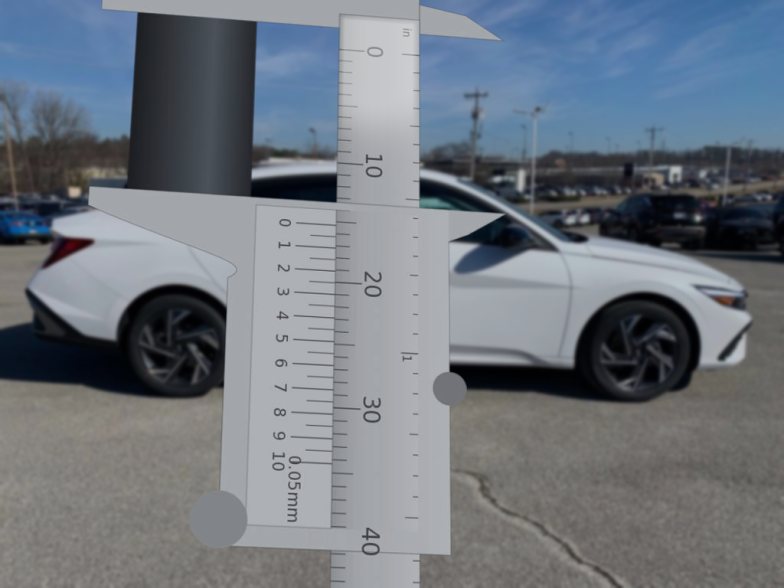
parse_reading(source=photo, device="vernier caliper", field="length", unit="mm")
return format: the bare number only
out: 15.3
